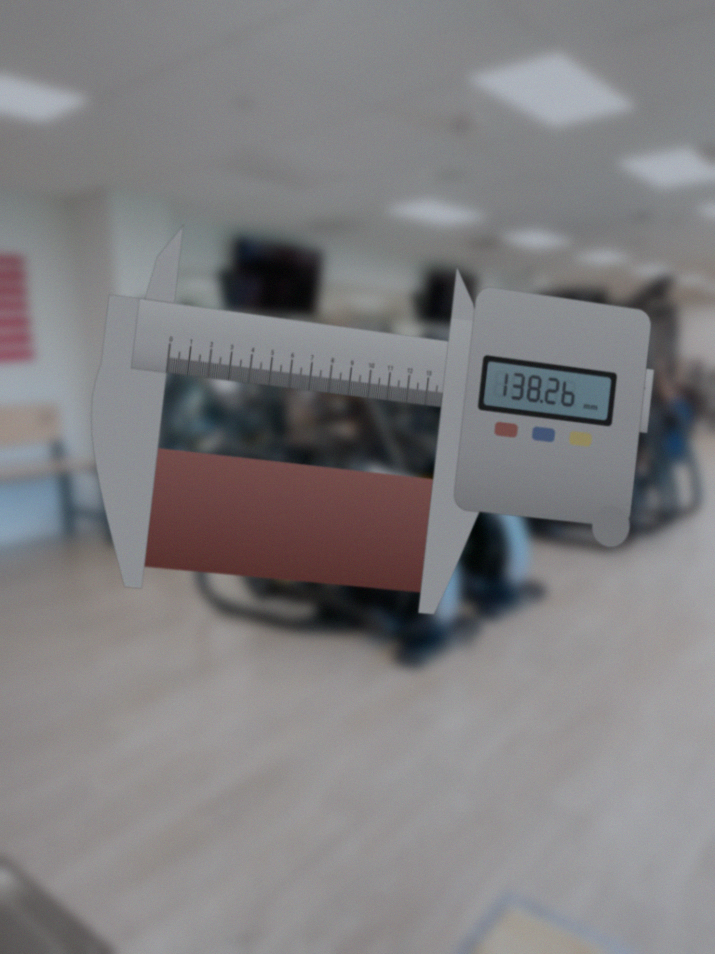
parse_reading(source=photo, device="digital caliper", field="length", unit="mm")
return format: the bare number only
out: 138.26
